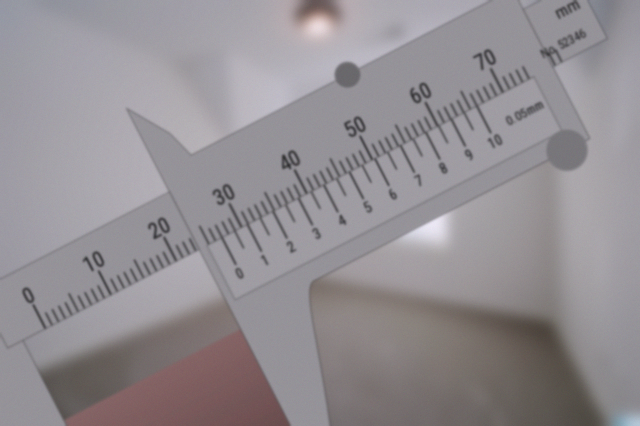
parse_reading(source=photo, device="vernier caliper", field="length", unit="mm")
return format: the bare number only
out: 27.0
